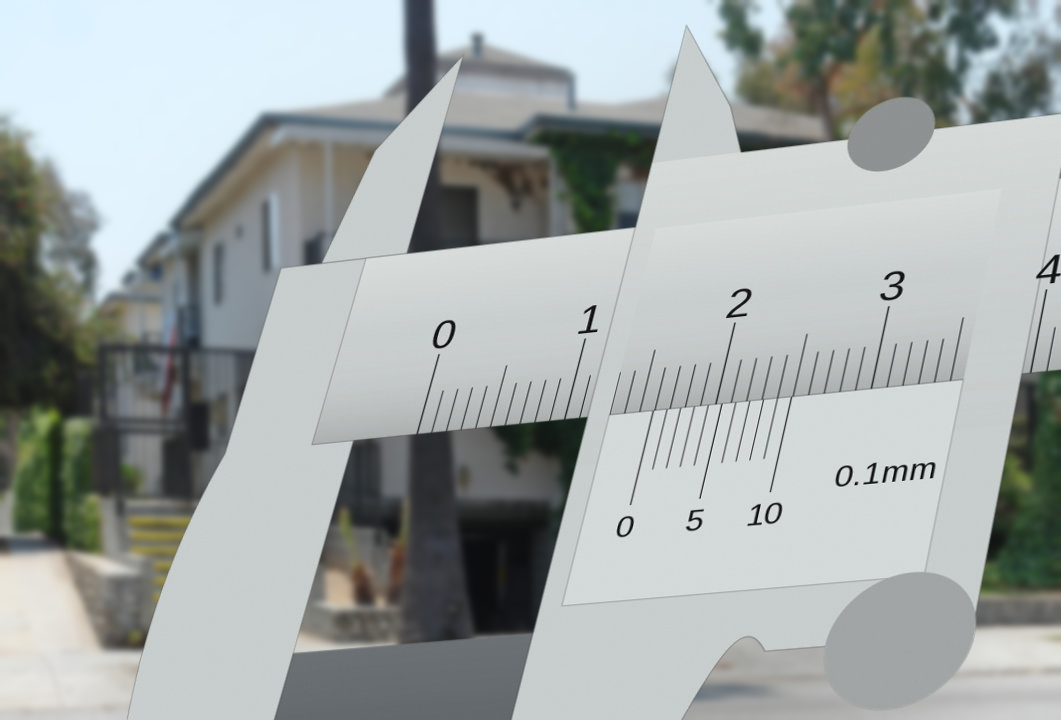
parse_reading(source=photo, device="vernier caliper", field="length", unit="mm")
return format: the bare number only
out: 15.9
